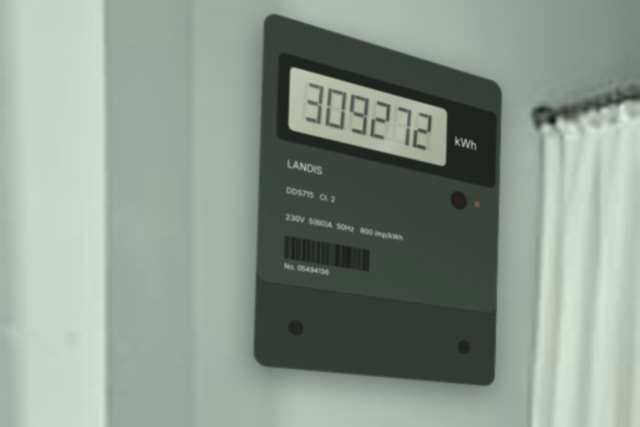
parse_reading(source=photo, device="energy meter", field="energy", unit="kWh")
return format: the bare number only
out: 309272
